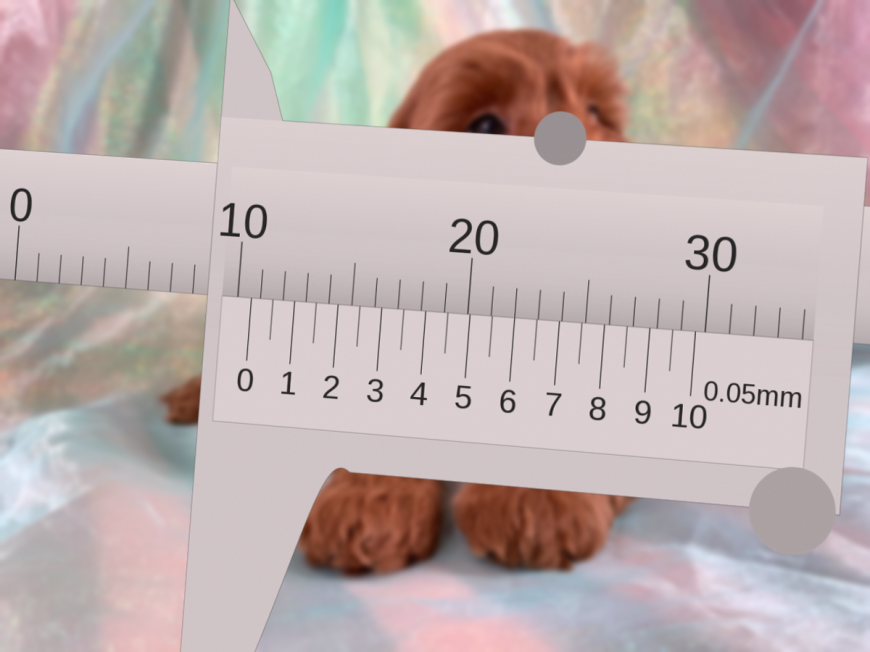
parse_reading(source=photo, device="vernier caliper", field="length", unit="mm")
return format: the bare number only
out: 10.60
